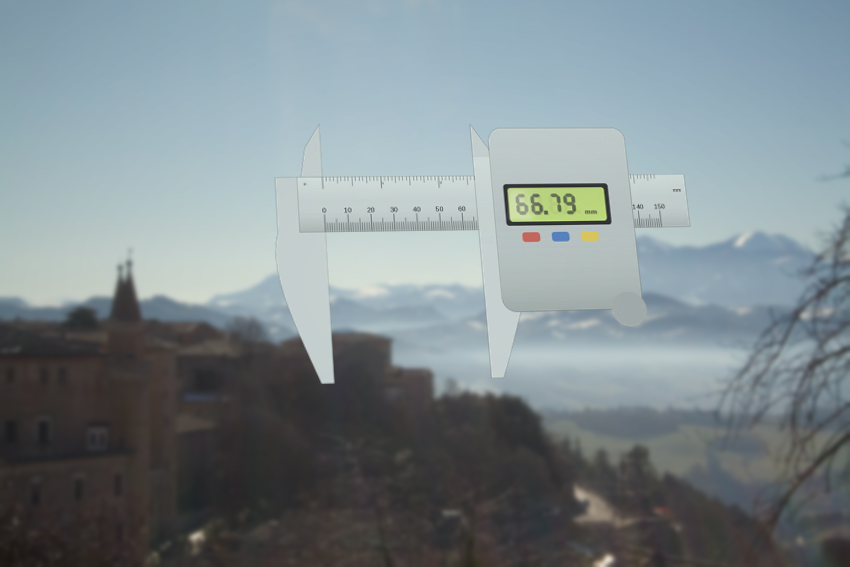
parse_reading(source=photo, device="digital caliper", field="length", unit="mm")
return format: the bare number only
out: 66.79
